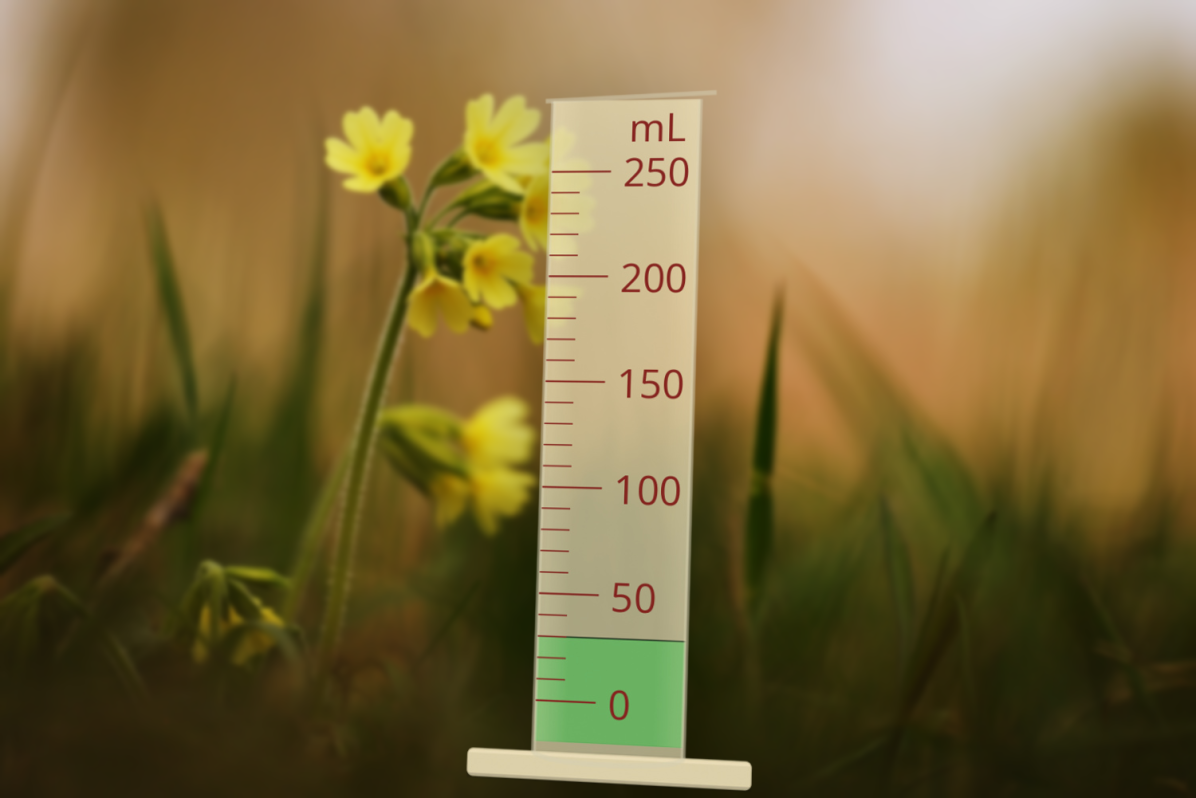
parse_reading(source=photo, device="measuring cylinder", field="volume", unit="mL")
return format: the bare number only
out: 30
